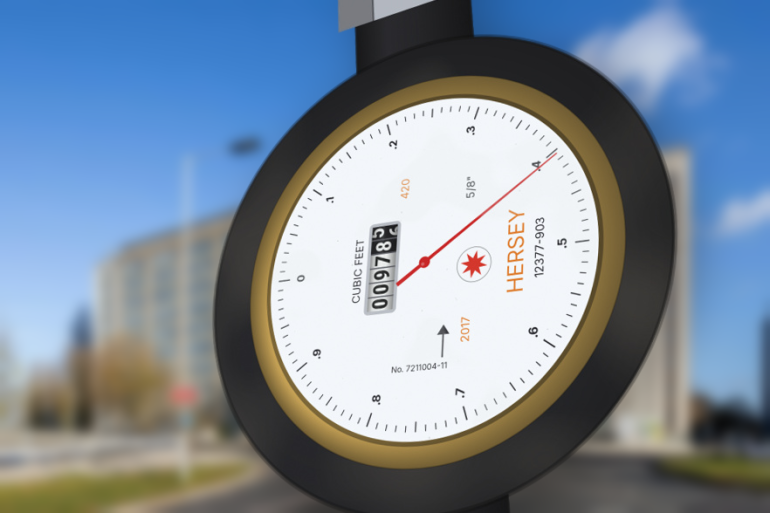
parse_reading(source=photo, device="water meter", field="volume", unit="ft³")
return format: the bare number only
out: 9785.40
